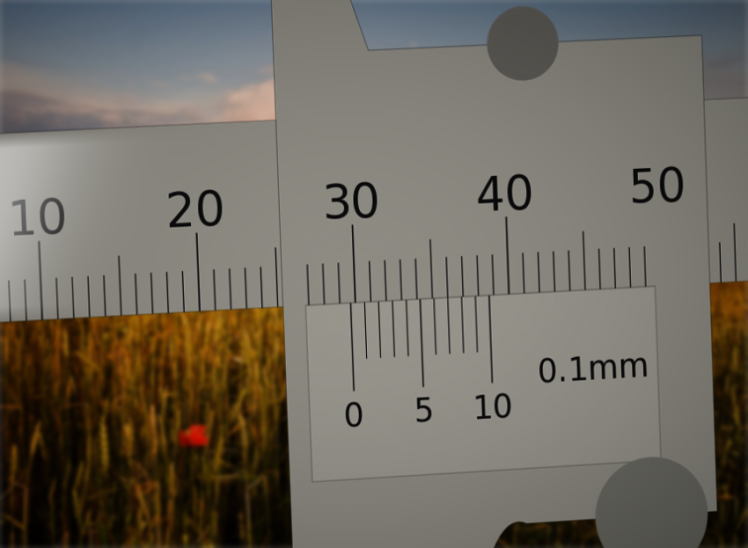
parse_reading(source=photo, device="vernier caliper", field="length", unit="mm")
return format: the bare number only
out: 29.7
